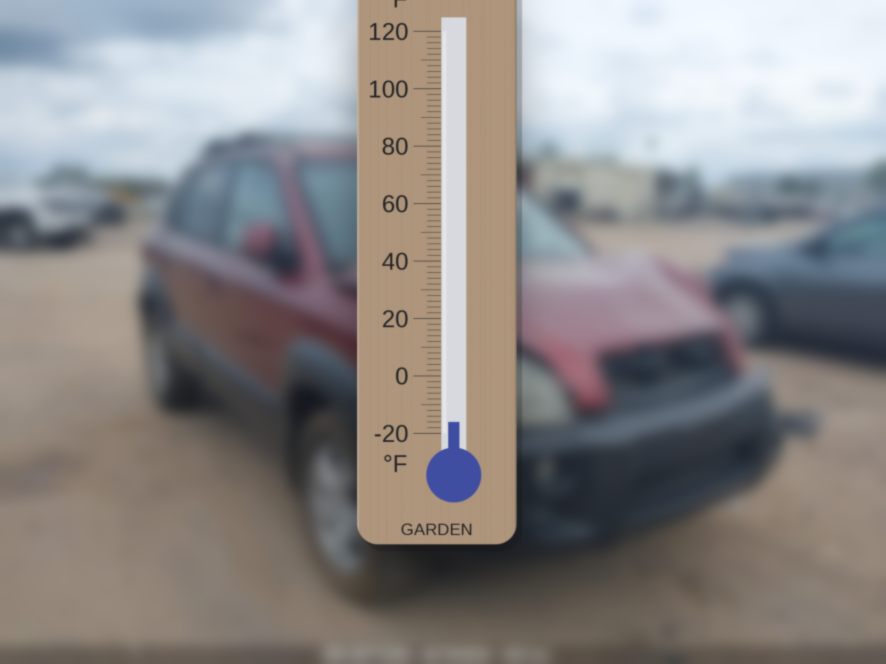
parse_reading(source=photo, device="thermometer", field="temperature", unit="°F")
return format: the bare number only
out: -16
